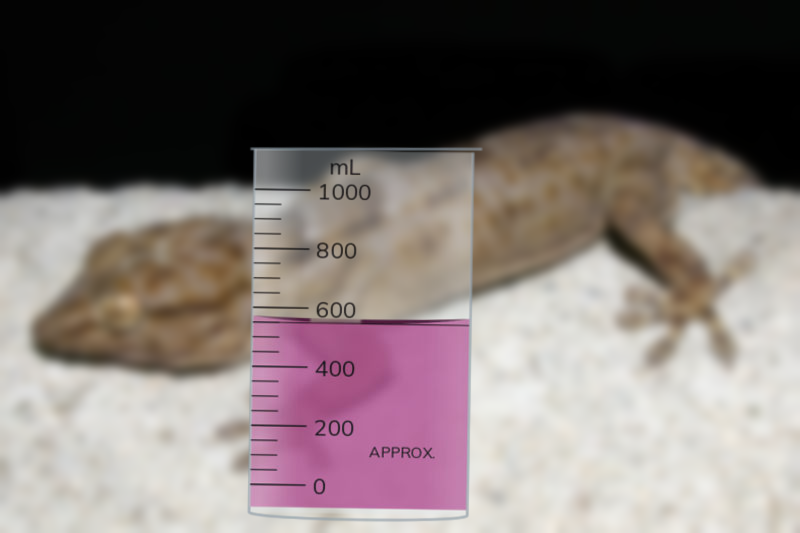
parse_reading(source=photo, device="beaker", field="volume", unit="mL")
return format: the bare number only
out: 550
